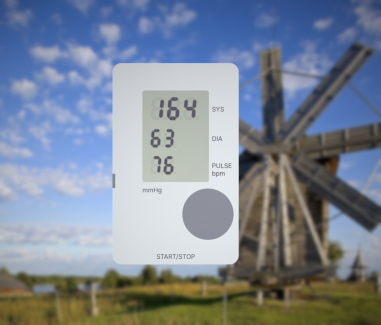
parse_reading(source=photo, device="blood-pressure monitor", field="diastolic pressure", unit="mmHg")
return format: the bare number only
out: 63
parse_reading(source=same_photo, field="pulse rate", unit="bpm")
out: 76
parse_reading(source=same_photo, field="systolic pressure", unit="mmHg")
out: 164
